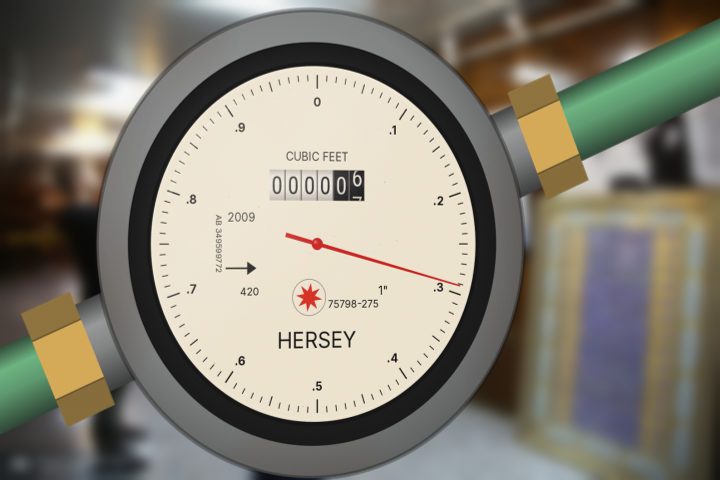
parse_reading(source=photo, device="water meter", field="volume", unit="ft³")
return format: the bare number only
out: 6.29
